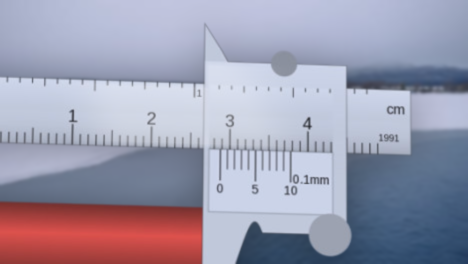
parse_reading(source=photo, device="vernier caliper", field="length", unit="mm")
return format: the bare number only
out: 28.8
